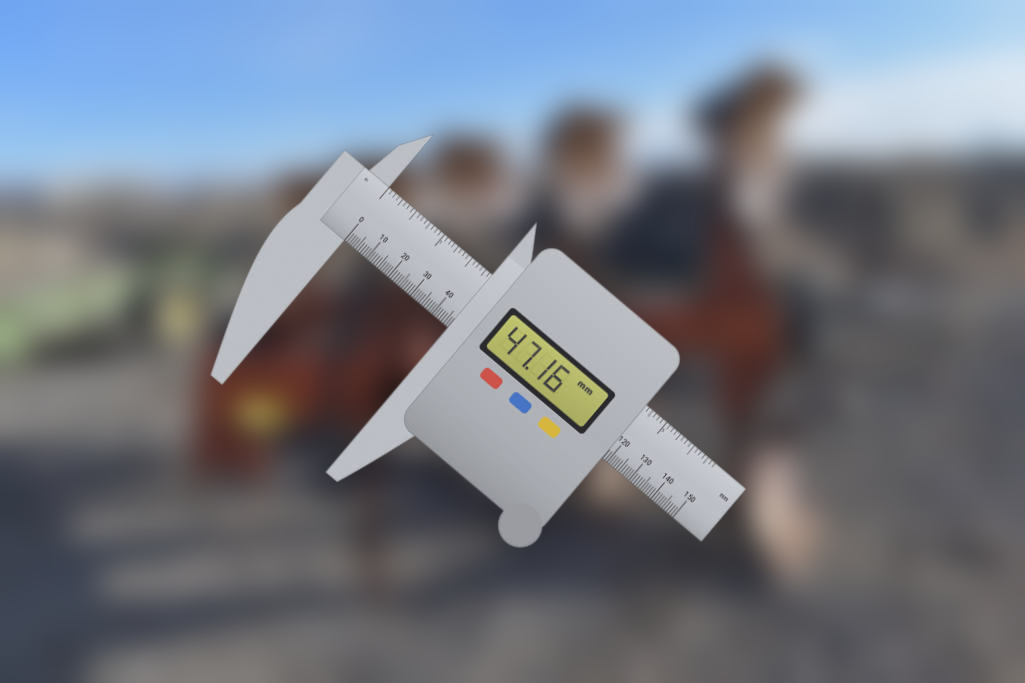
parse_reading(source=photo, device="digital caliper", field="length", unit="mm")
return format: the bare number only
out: 47.16
